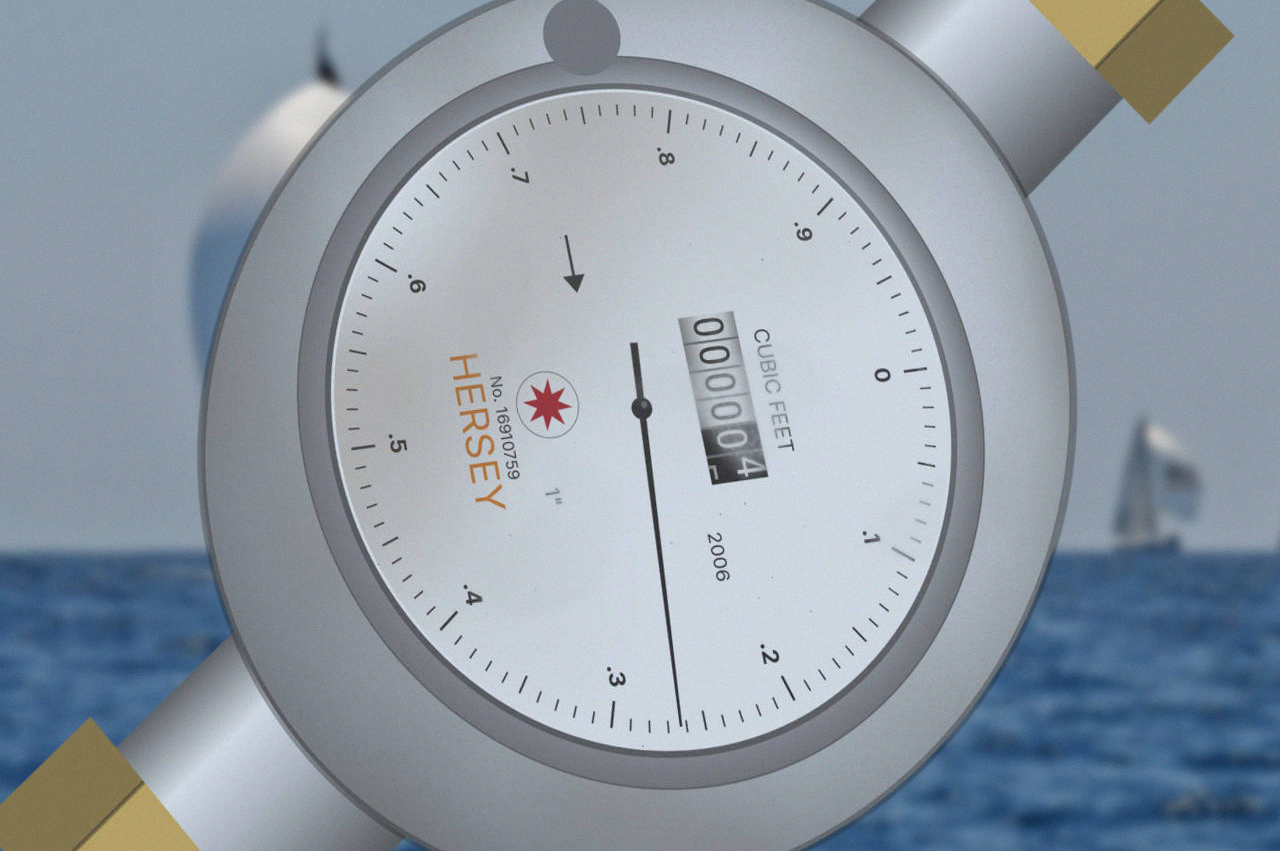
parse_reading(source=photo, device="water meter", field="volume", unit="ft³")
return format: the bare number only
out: 4.26
